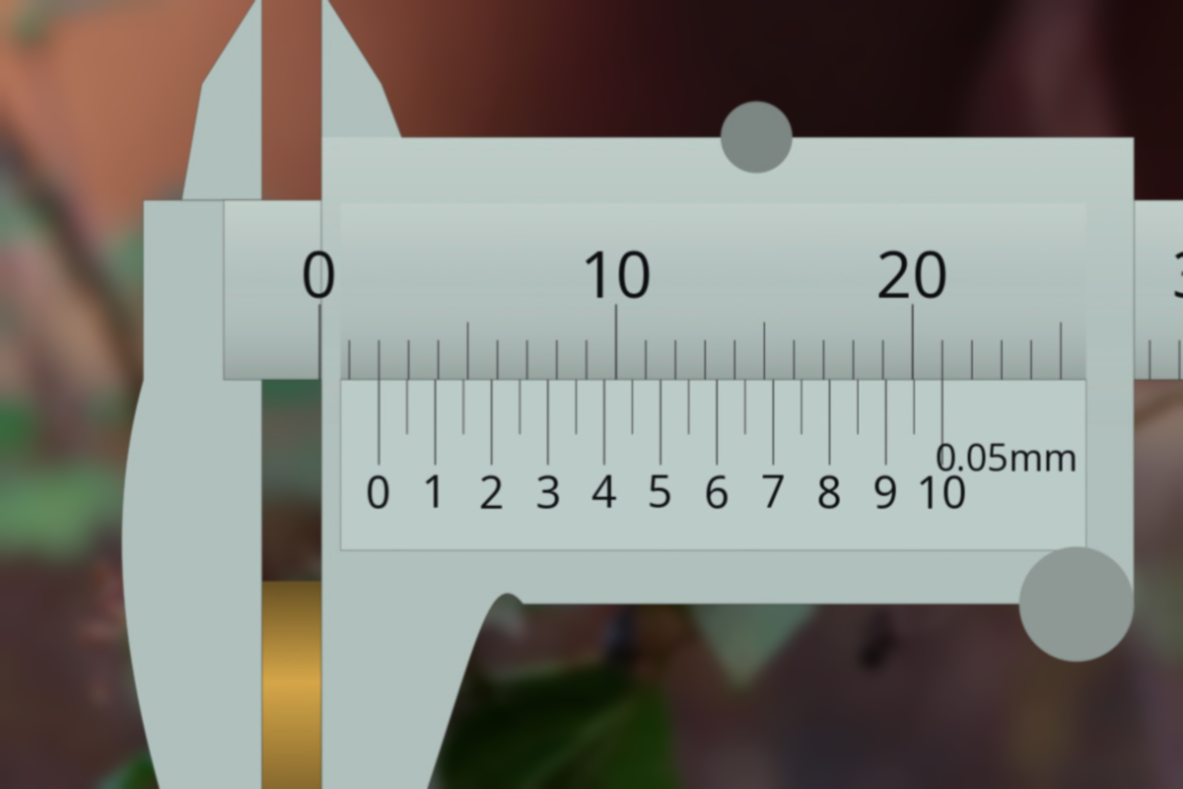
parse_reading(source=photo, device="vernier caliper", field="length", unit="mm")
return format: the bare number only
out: 2.00
